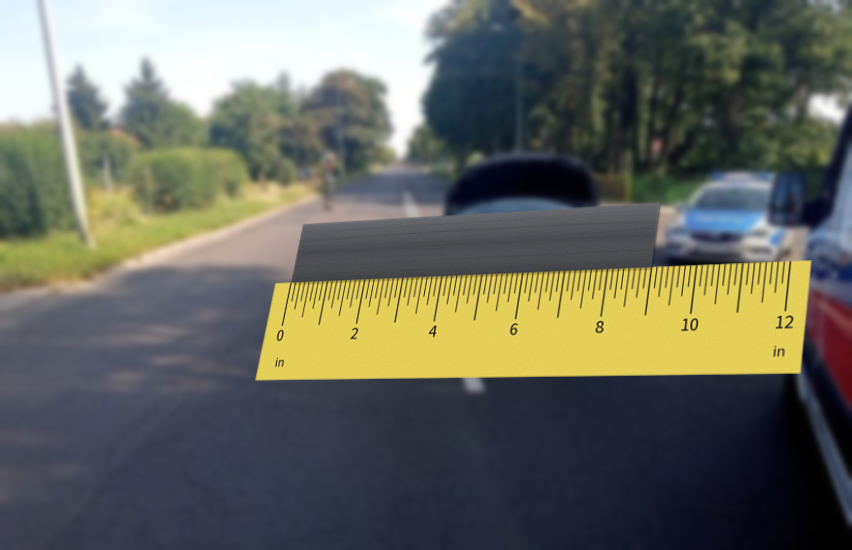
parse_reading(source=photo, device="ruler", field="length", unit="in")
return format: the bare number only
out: 9
